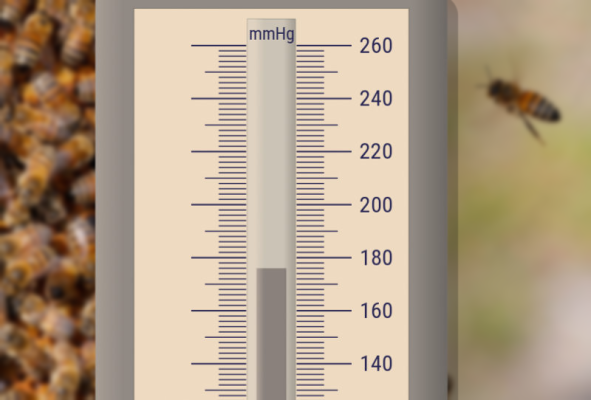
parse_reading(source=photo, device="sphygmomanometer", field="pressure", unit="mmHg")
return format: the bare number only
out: 176
